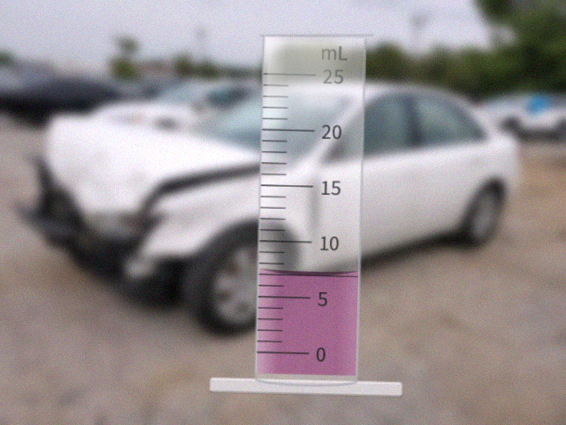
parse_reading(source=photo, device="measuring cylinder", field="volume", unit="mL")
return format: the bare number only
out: 7
